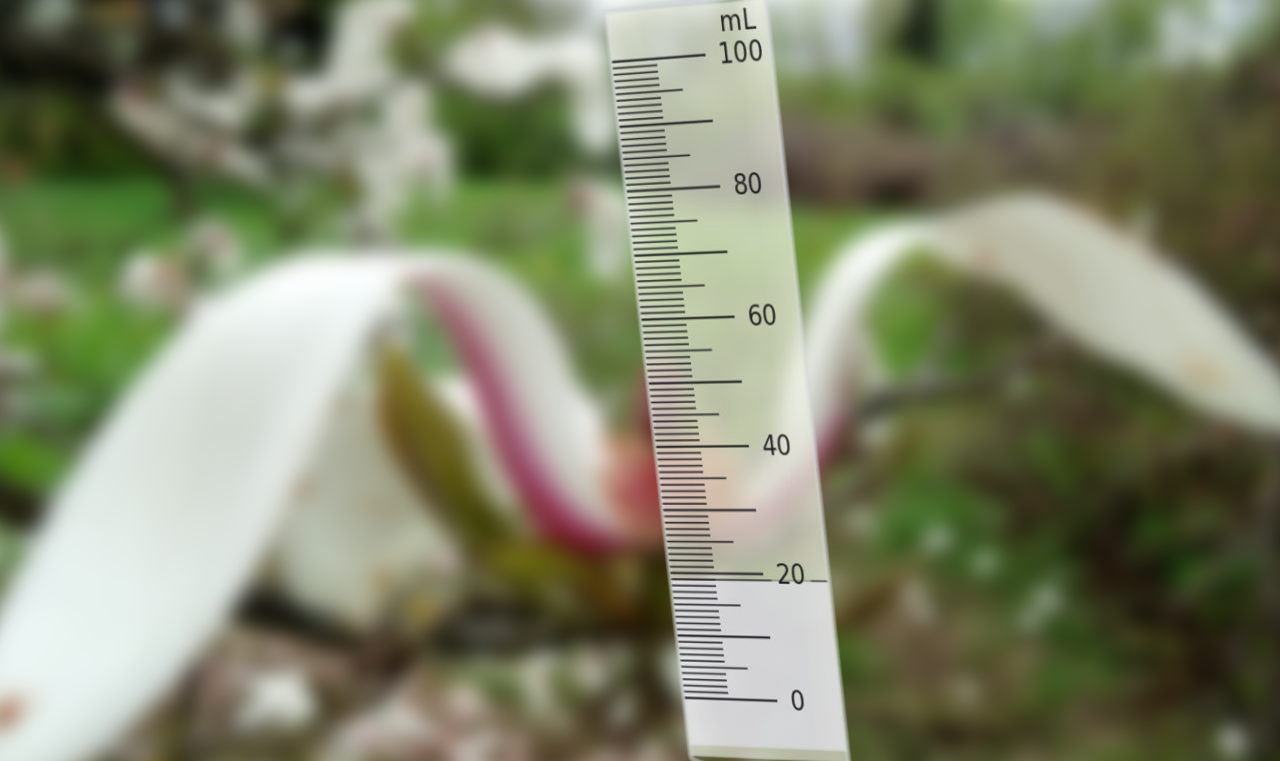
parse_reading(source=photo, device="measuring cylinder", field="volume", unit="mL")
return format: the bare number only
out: 19
